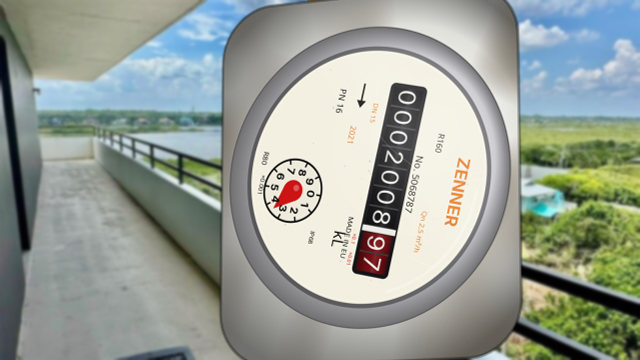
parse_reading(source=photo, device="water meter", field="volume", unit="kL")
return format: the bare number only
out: 2008.973
